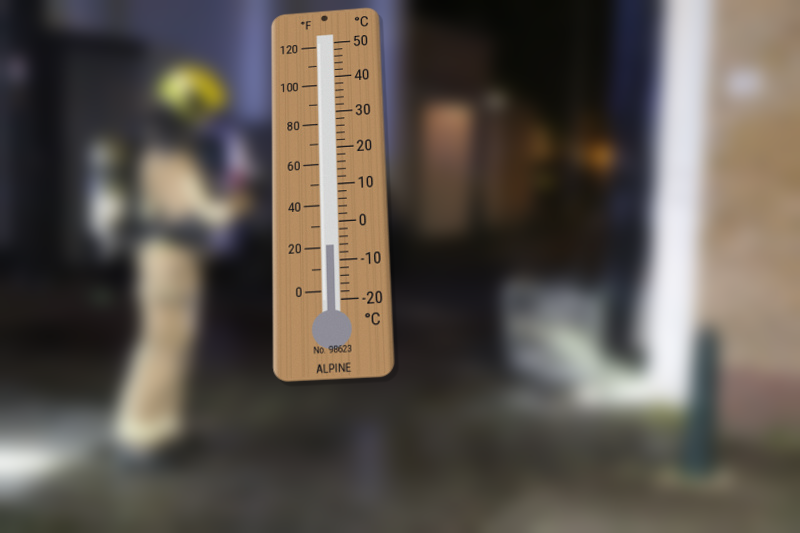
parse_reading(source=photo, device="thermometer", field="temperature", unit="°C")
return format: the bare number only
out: -6
